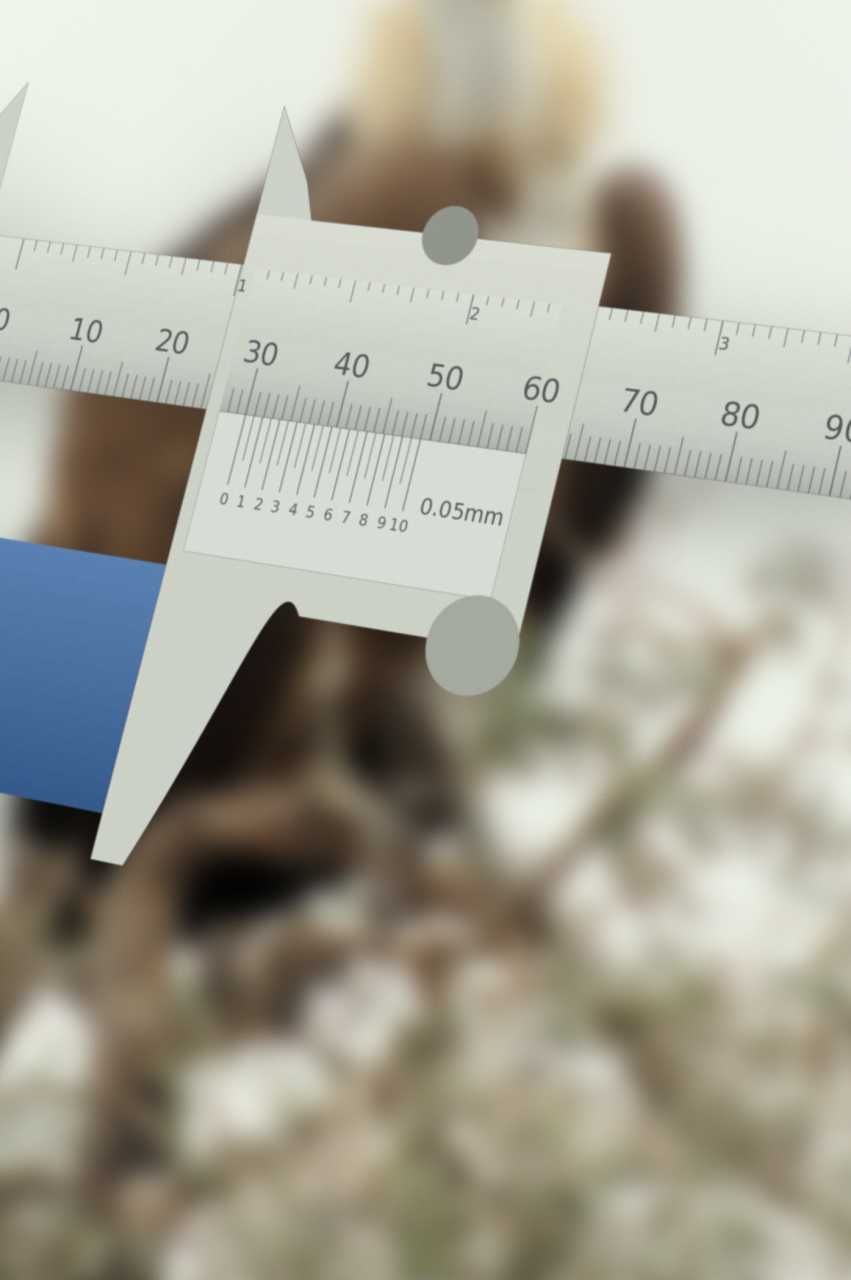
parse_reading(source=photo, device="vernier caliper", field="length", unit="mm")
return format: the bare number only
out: 30.0
